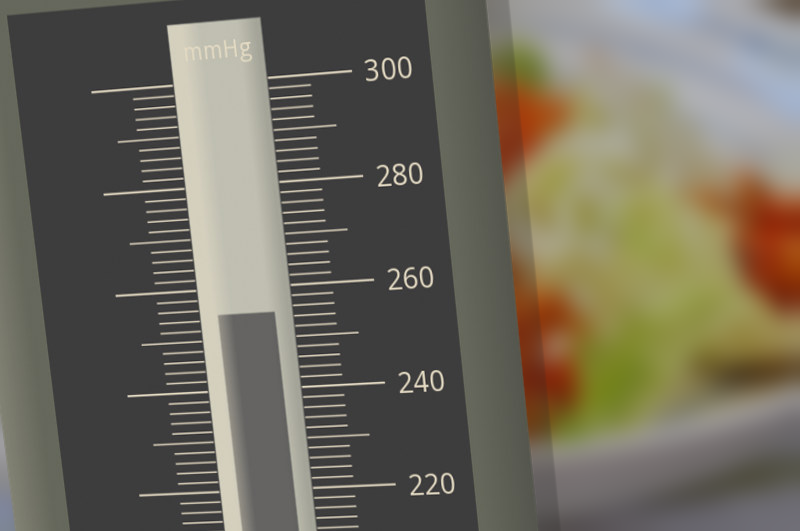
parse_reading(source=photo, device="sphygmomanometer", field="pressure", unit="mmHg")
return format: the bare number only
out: 255
